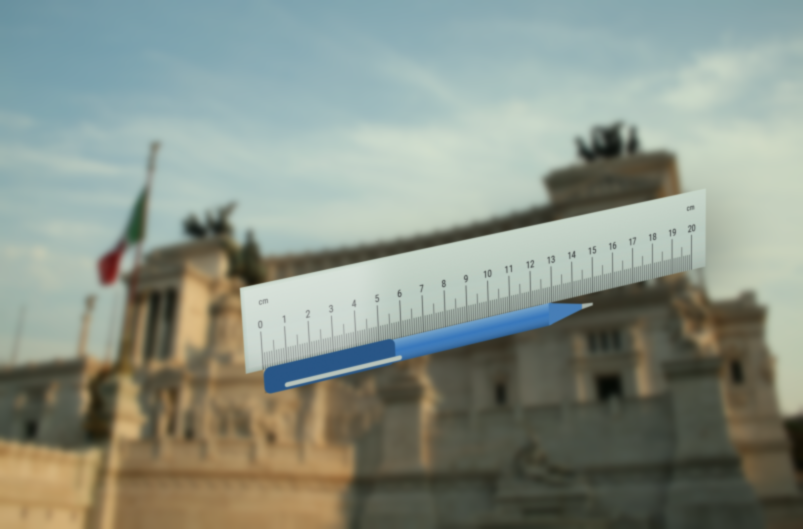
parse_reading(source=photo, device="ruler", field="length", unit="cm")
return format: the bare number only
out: 15
